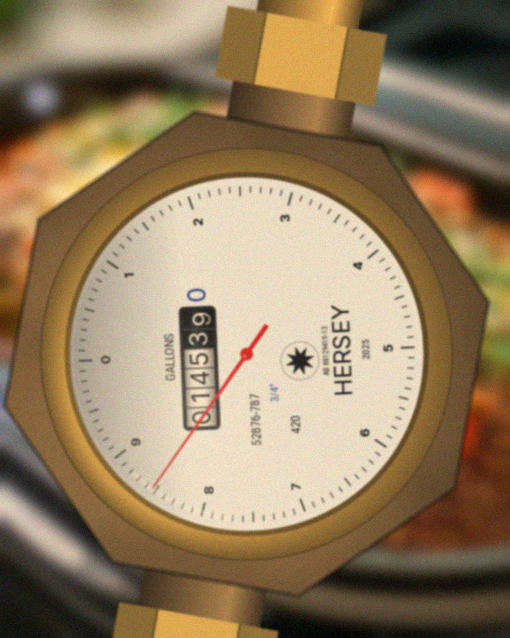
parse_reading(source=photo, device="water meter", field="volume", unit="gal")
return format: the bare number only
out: 145388.5
